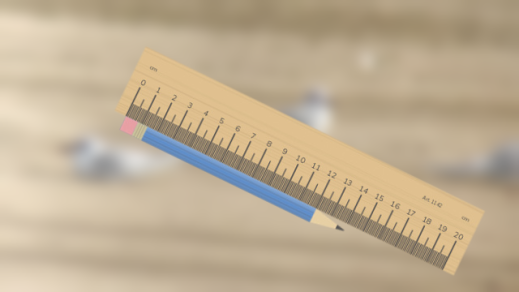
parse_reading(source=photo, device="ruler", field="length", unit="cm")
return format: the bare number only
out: 14
